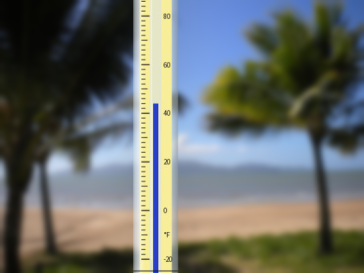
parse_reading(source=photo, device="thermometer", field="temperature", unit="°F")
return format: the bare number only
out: 44
